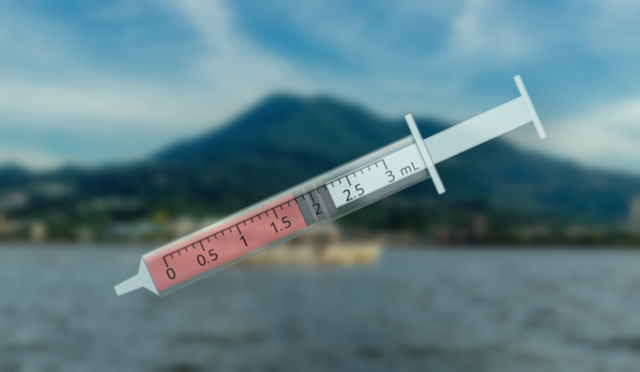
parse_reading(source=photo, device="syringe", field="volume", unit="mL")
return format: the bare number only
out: 1.8
